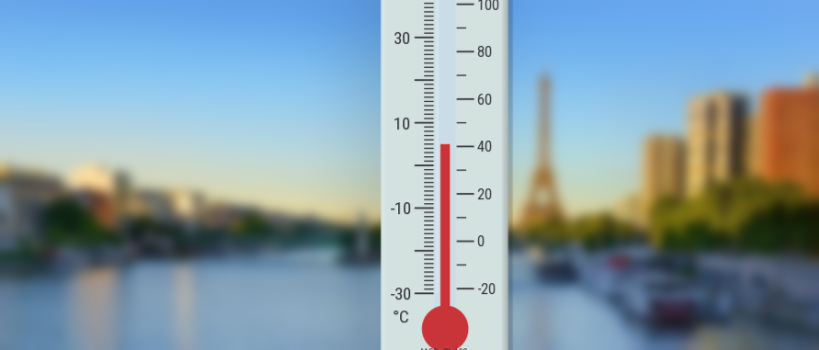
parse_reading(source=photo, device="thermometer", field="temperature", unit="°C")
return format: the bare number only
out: 5
